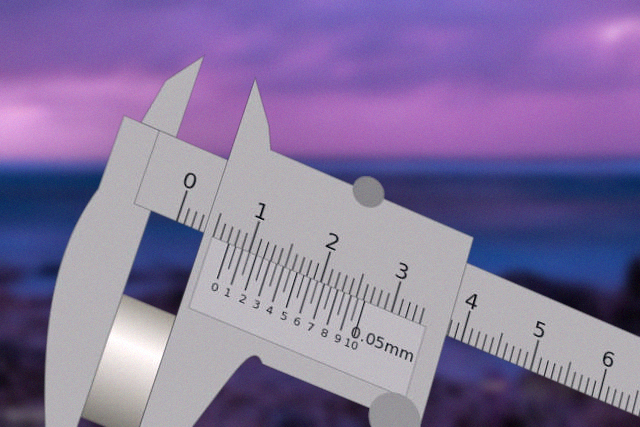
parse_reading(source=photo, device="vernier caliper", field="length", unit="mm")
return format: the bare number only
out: 7.2
